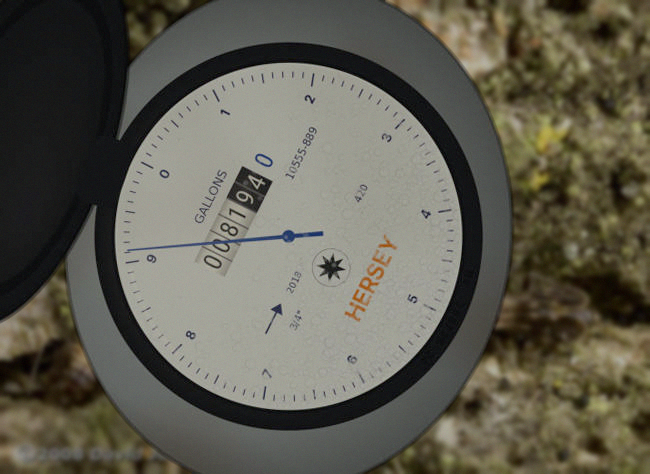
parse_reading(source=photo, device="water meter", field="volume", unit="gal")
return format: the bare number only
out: 81939.1
